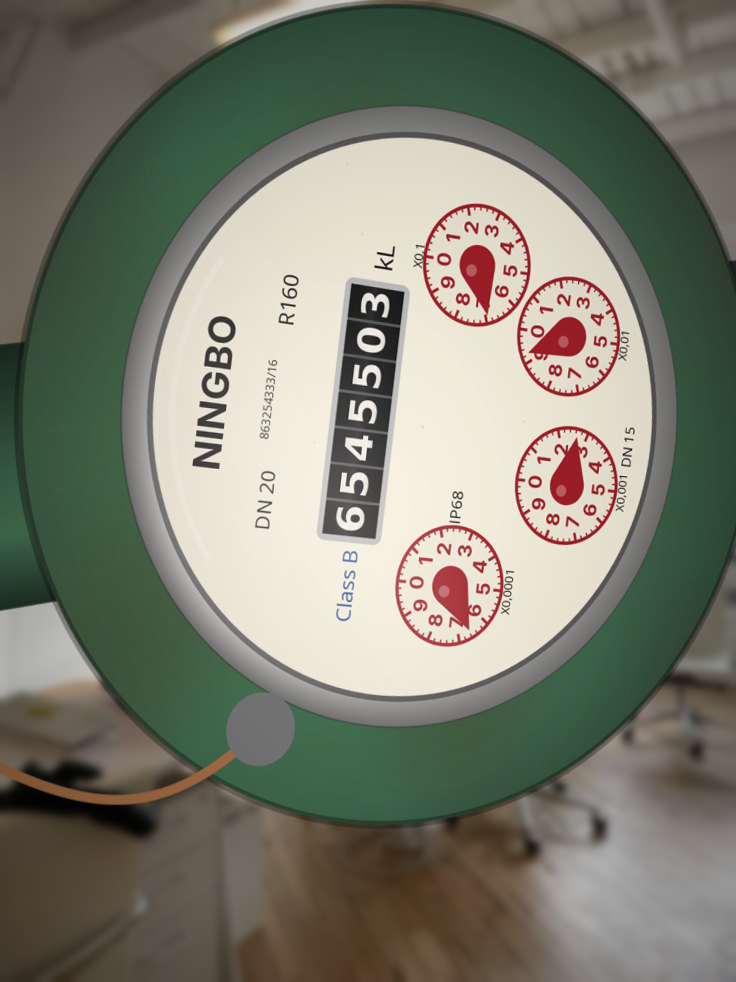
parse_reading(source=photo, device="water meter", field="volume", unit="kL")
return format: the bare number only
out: 6545503.6926
